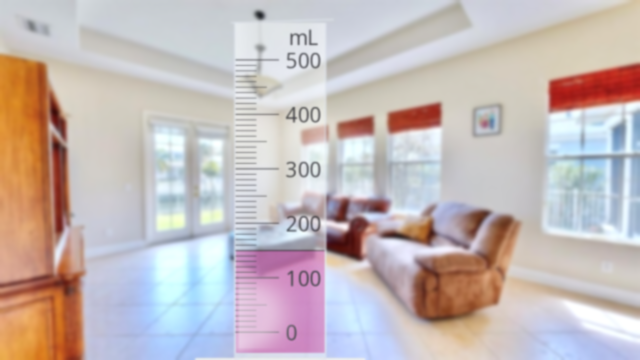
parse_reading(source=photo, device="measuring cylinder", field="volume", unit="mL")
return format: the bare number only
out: 150
